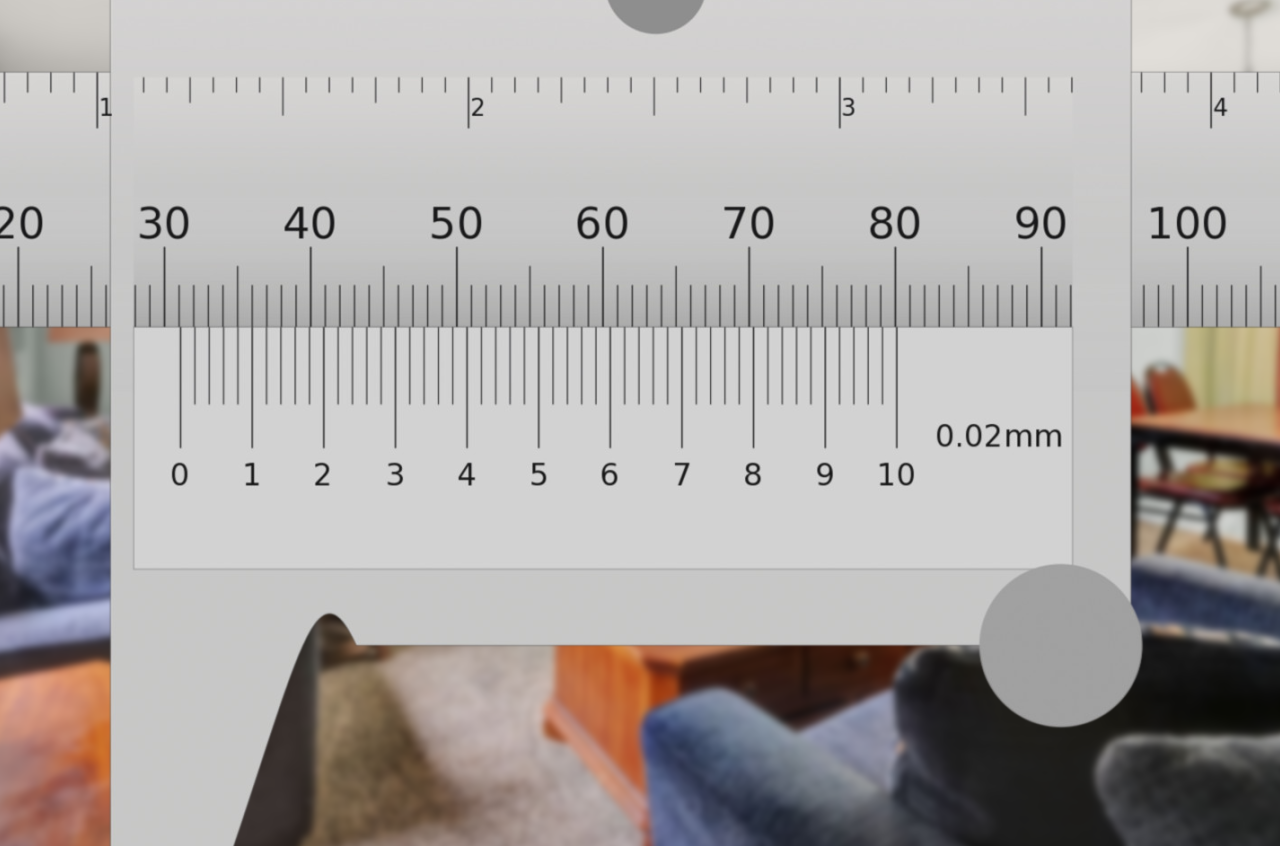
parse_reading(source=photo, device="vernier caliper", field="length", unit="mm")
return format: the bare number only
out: 31.1
